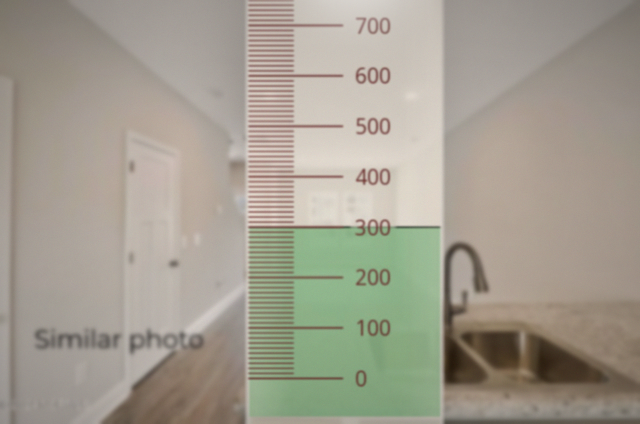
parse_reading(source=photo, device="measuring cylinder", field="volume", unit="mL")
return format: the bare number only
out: 300
